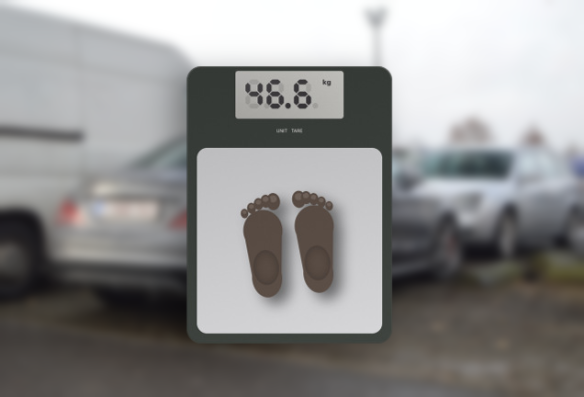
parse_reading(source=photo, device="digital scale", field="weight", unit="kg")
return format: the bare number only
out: 46.6
